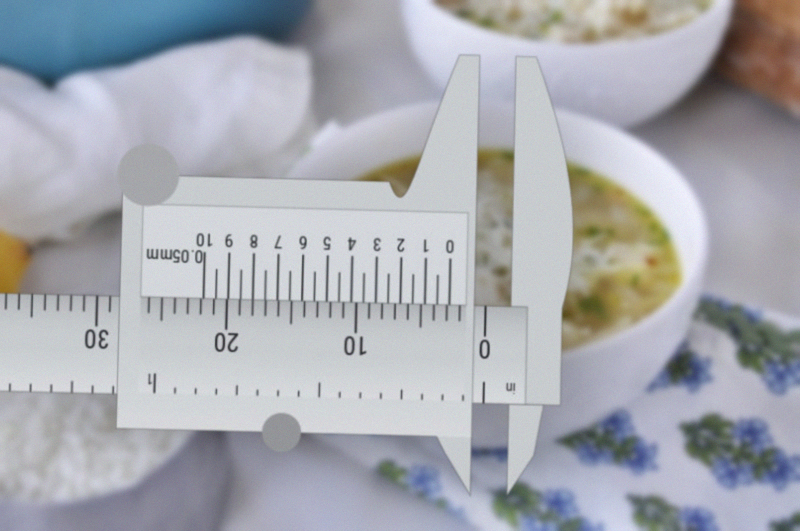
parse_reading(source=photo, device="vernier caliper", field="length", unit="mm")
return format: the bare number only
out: 2.8
